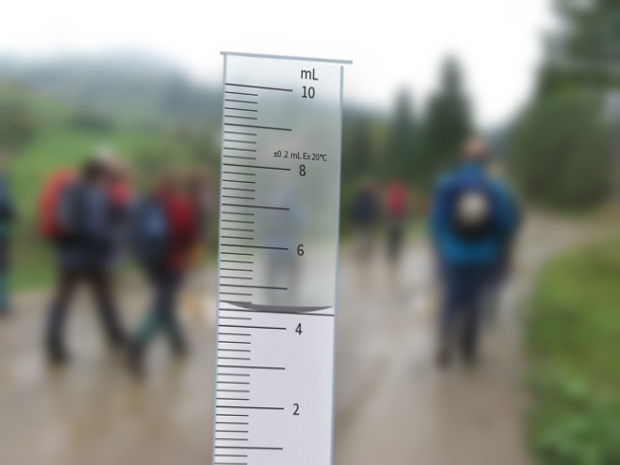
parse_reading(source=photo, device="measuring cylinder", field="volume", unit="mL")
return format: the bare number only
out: 4.4
